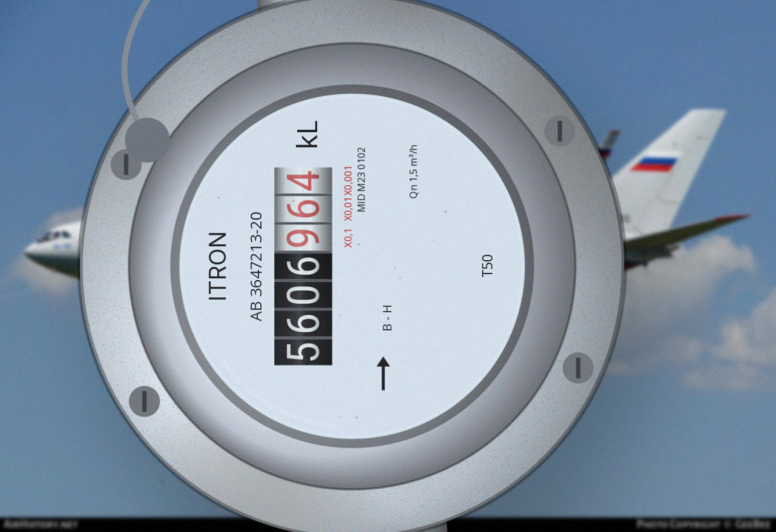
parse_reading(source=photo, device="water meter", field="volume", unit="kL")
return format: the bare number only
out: 5606.964
